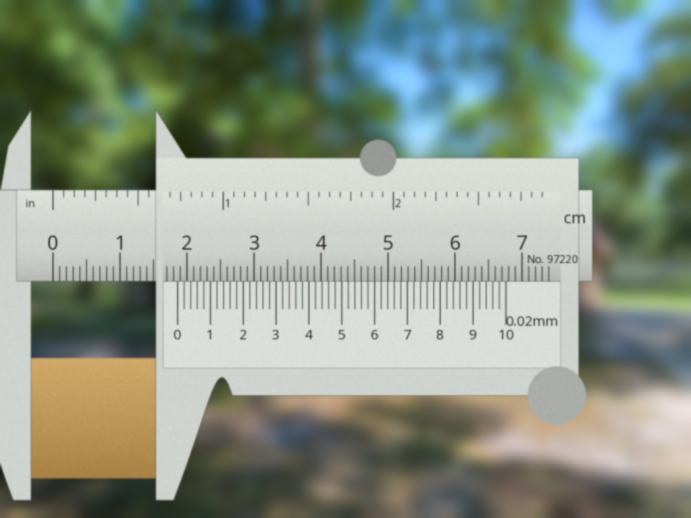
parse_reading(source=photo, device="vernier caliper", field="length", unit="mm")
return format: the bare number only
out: 18.6
